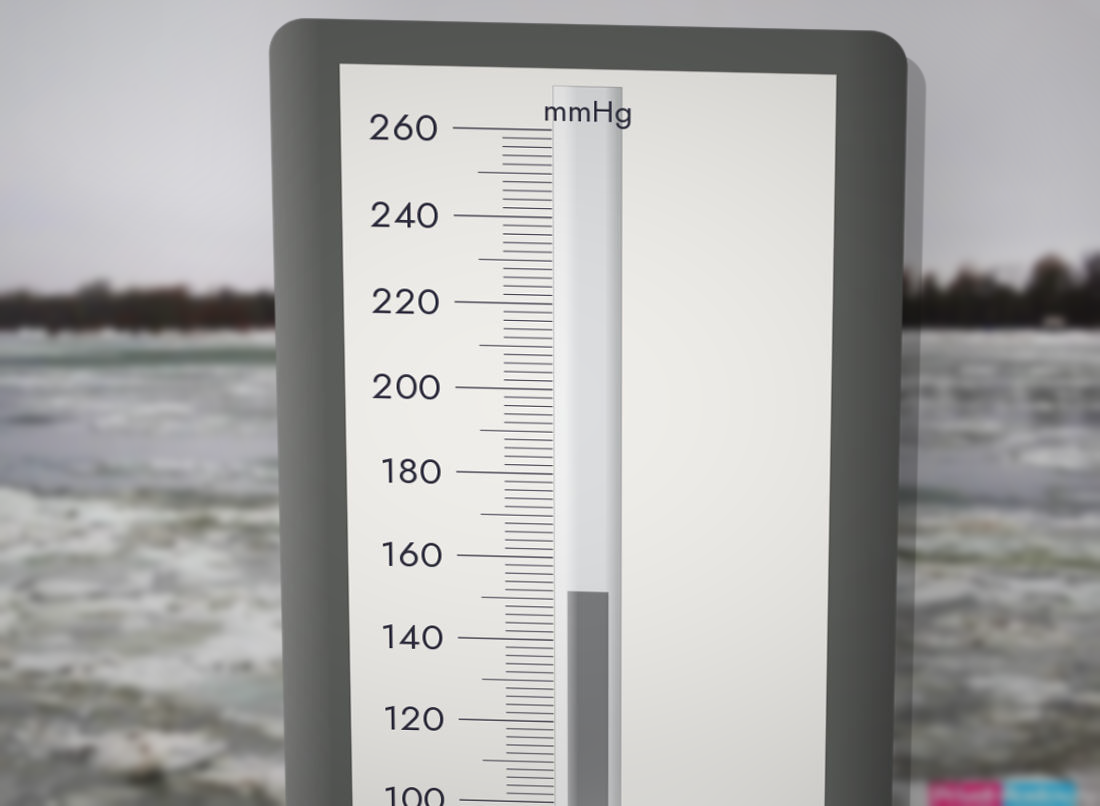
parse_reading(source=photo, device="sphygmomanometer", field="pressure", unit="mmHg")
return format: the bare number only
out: 152
